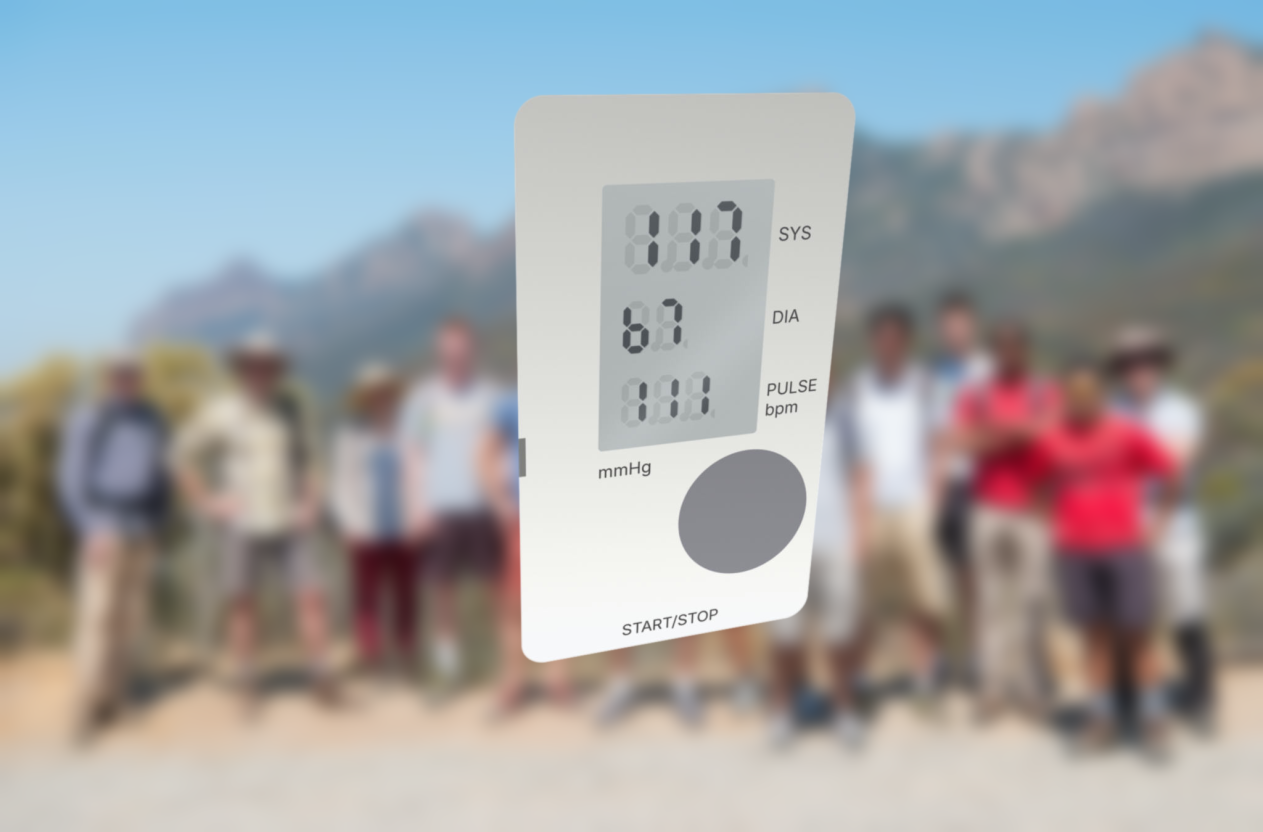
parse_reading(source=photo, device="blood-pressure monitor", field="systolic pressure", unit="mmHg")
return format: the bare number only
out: 117
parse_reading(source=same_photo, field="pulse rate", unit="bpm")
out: 111
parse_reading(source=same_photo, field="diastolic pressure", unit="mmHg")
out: 67
